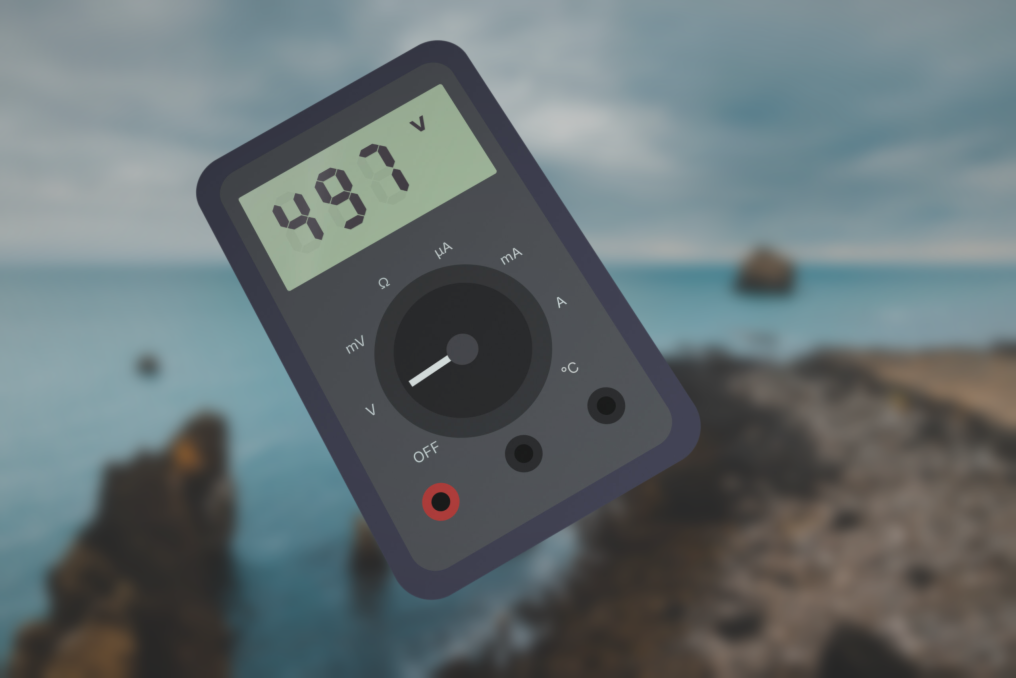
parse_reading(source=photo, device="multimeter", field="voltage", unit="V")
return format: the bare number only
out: 497
